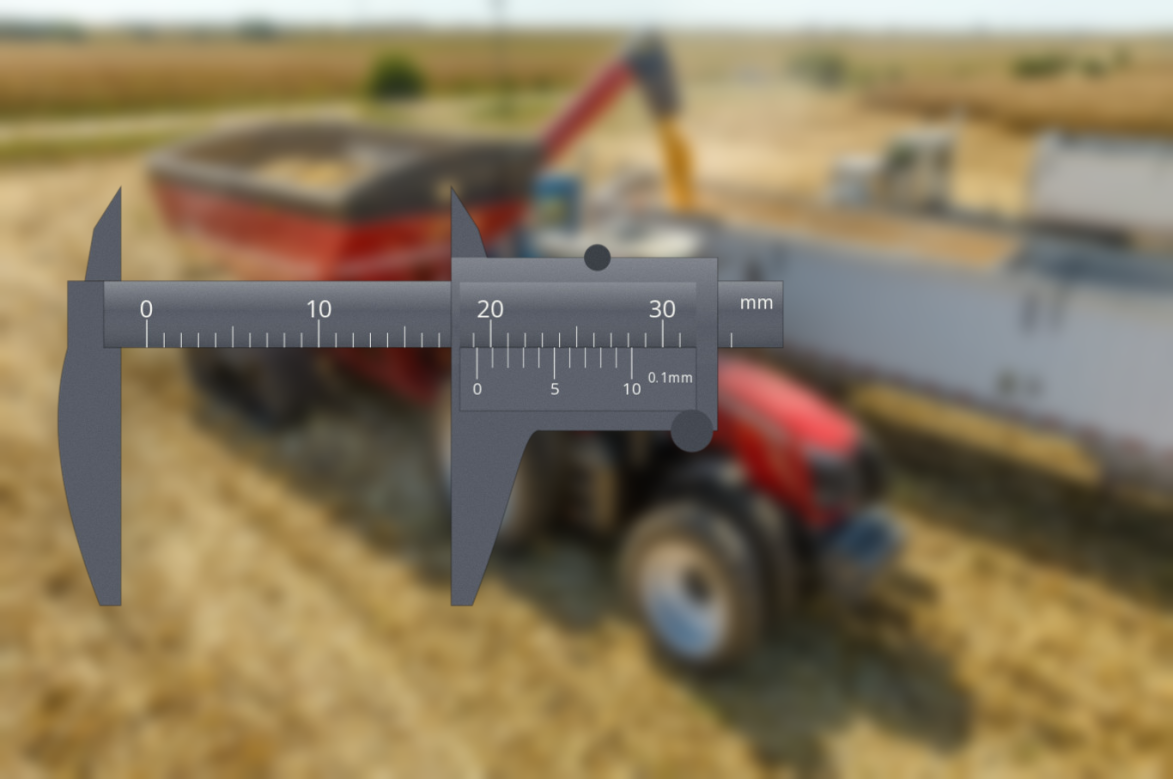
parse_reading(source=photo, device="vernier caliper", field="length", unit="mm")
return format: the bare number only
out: 19.2
